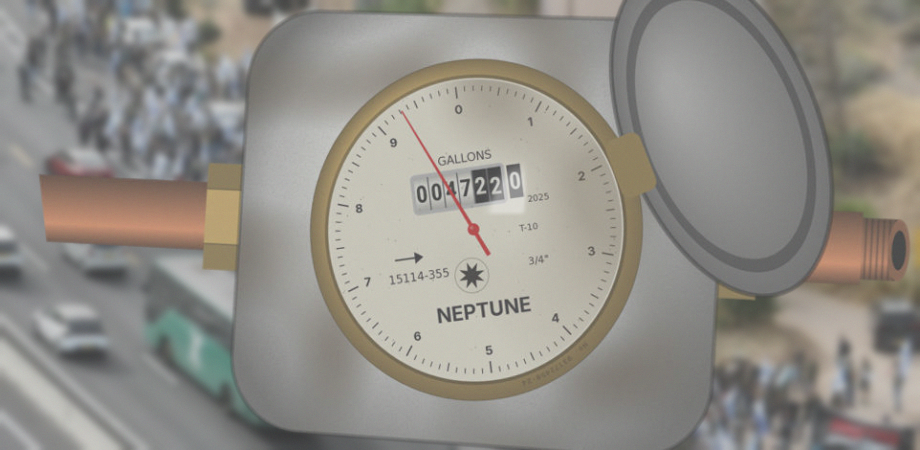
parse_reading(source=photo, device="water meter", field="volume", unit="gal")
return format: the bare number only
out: 47219.3
